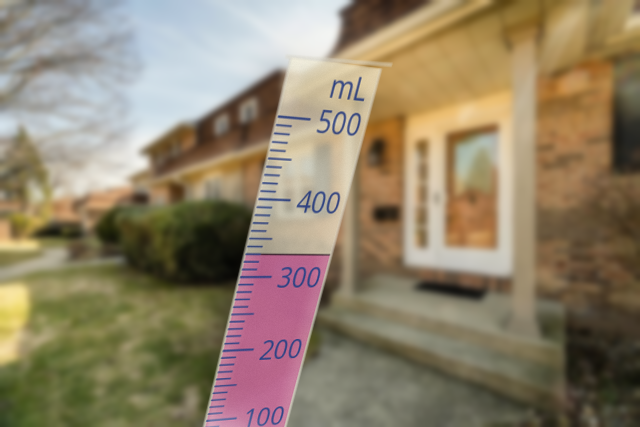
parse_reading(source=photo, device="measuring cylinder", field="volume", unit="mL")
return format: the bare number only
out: 330
